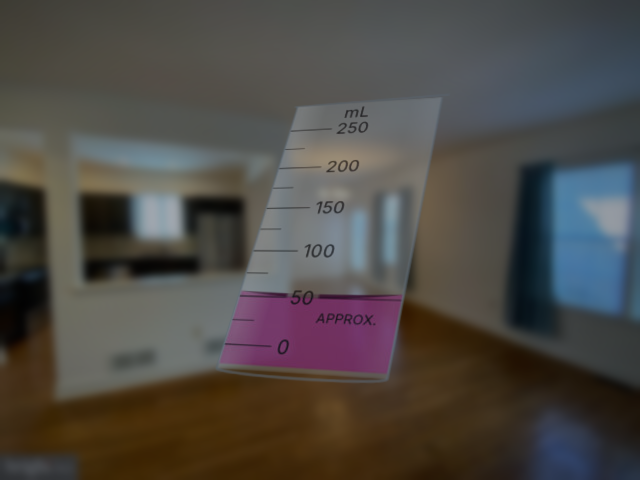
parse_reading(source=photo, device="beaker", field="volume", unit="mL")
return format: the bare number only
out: 50
